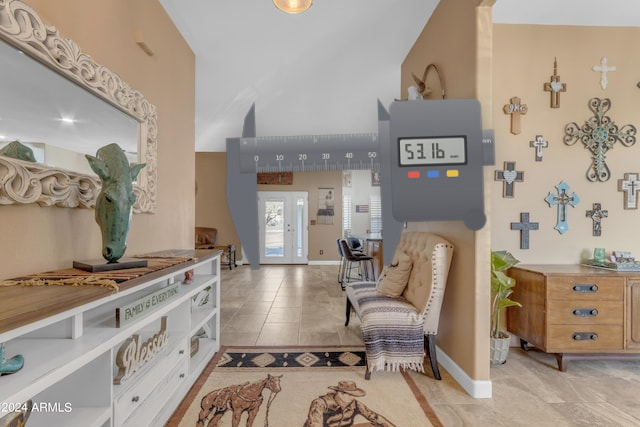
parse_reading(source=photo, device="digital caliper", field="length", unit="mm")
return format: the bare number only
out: 53.16
